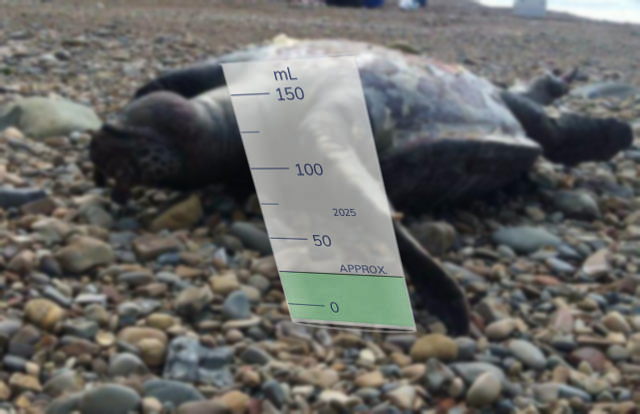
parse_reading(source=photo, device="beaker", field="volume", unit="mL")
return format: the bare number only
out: 25
